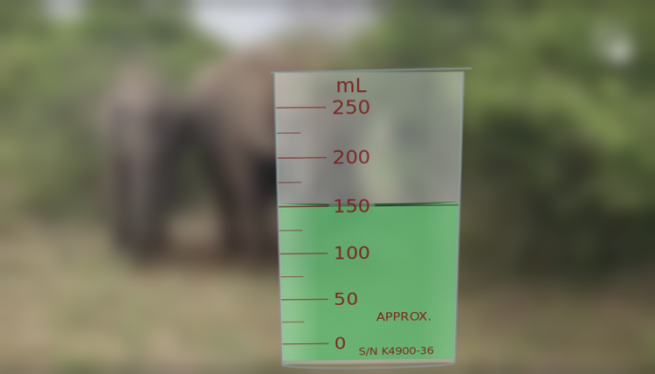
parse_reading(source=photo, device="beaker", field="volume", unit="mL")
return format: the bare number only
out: 150
